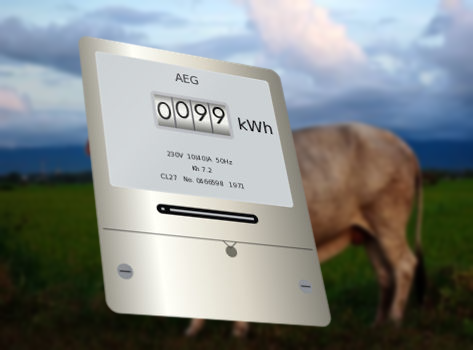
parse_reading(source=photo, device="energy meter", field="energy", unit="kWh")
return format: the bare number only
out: 99
